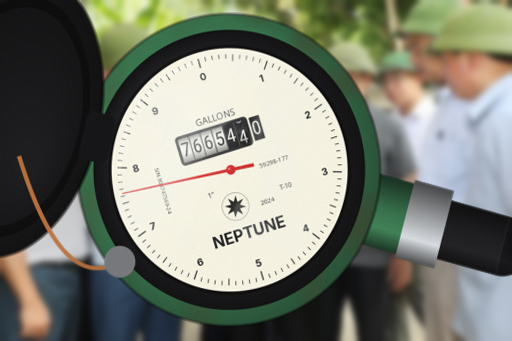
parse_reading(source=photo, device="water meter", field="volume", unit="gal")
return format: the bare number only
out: 7665437.6
